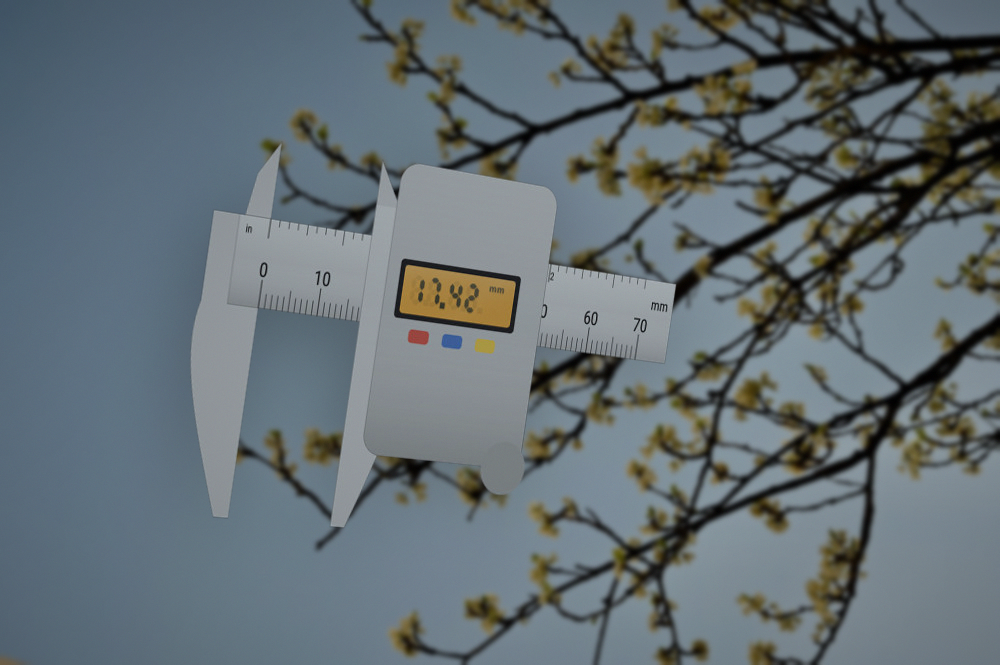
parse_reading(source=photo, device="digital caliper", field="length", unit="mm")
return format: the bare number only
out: 17.42
